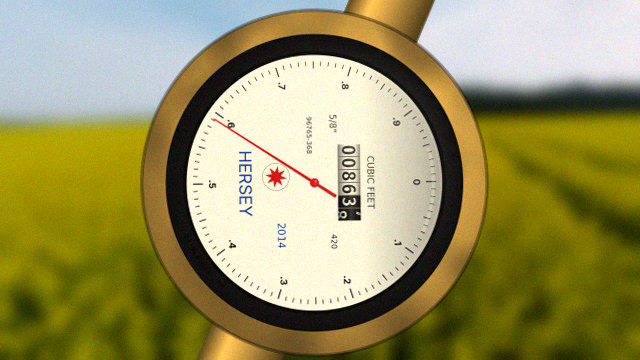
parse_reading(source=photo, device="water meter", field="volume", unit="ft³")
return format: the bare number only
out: 8637.59
